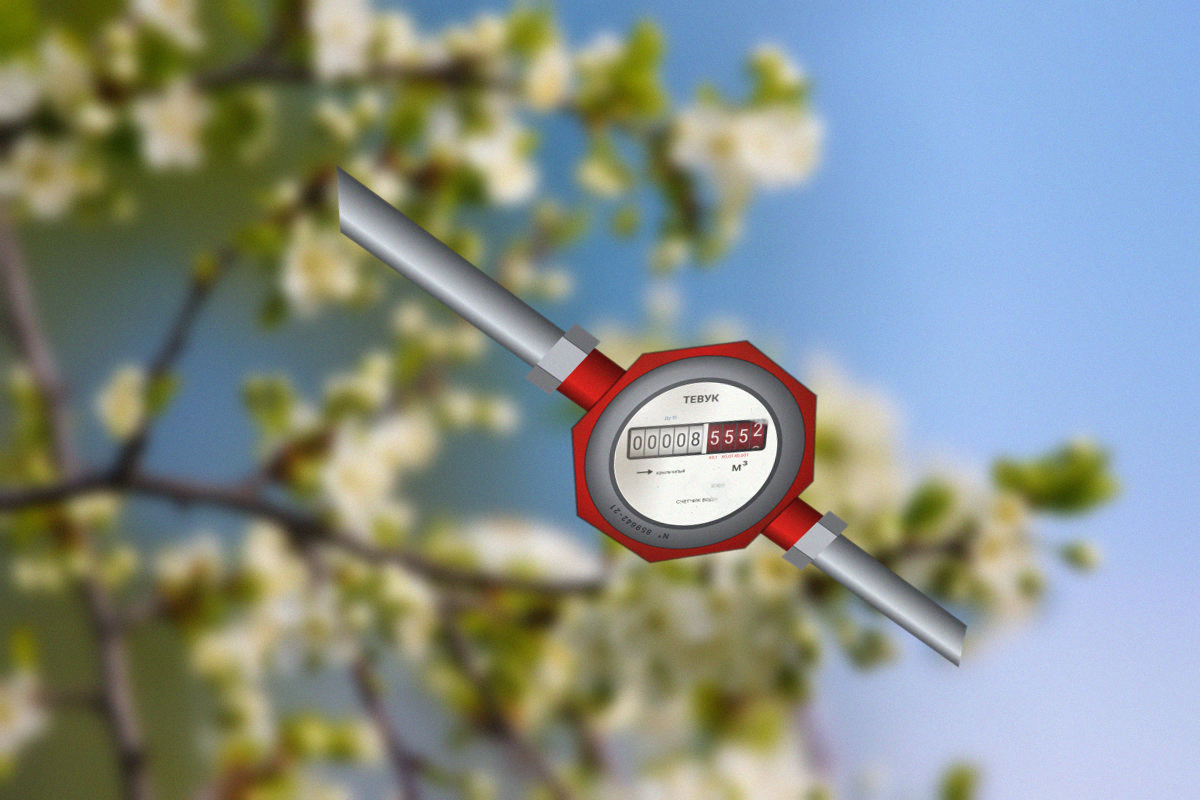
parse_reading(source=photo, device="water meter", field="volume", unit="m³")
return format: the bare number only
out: 8.5552
